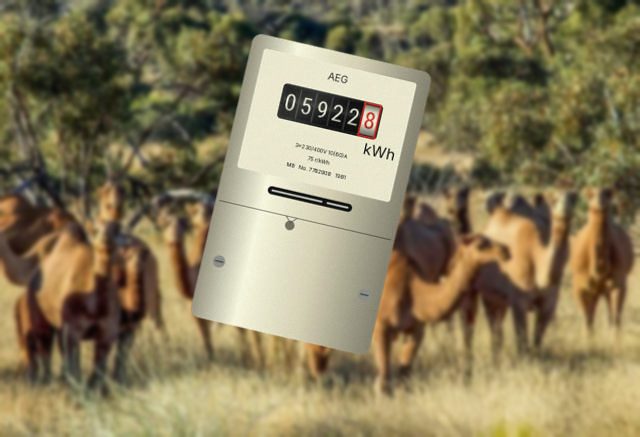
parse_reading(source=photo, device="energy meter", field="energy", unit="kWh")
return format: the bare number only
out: 5922.8
